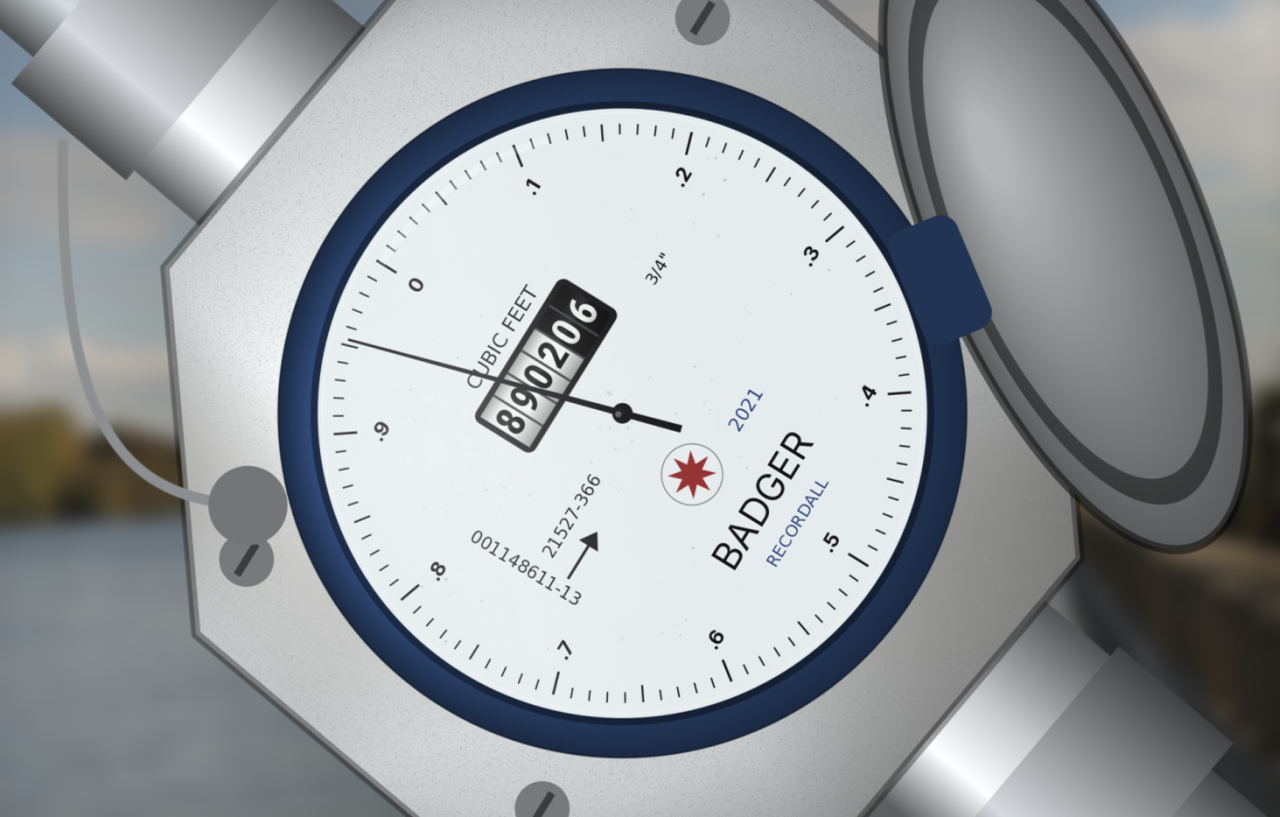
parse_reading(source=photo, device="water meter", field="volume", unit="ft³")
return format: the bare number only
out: 890205.95
